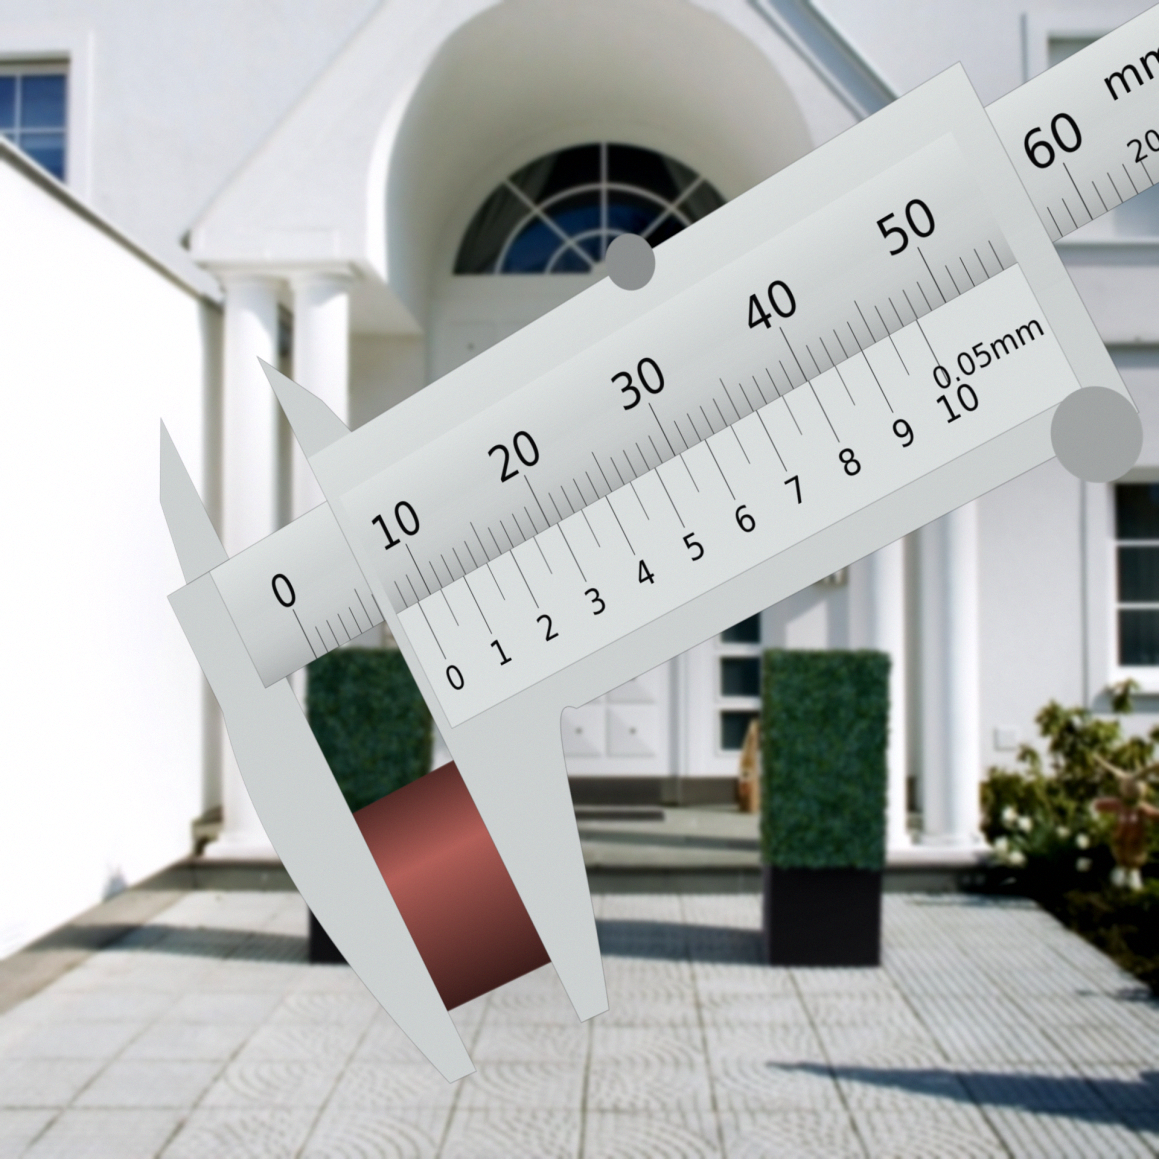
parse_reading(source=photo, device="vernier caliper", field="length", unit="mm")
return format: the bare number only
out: 8.9
